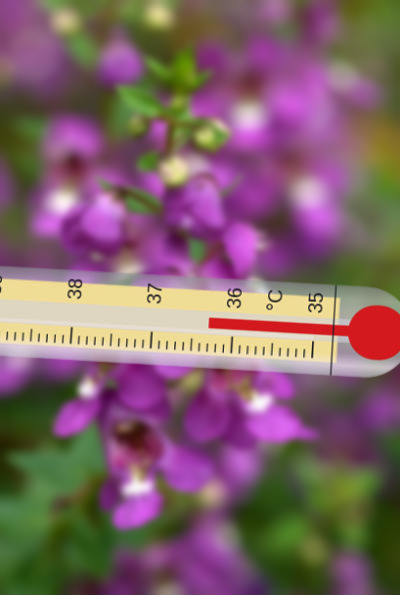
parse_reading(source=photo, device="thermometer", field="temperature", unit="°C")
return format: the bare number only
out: 36.3
